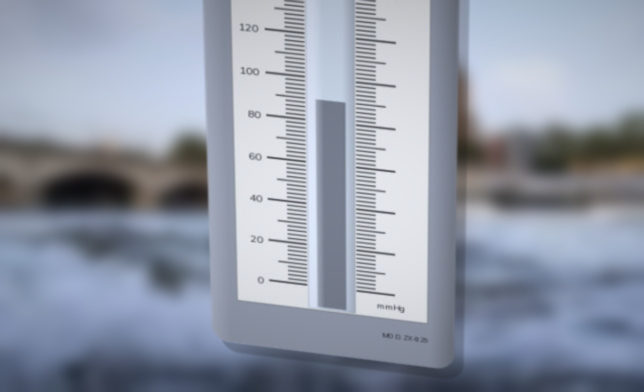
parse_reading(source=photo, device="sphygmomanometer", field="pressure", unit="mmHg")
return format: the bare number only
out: 90
